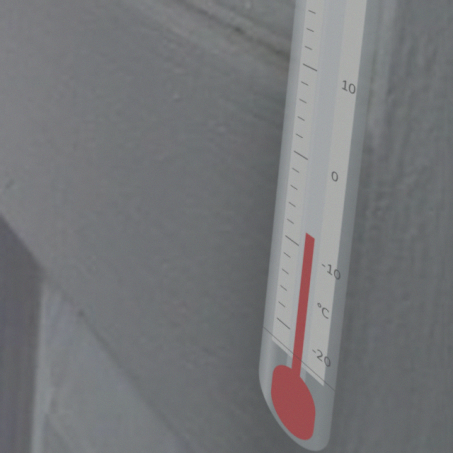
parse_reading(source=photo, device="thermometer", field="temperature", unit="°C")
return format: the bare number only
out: -8
